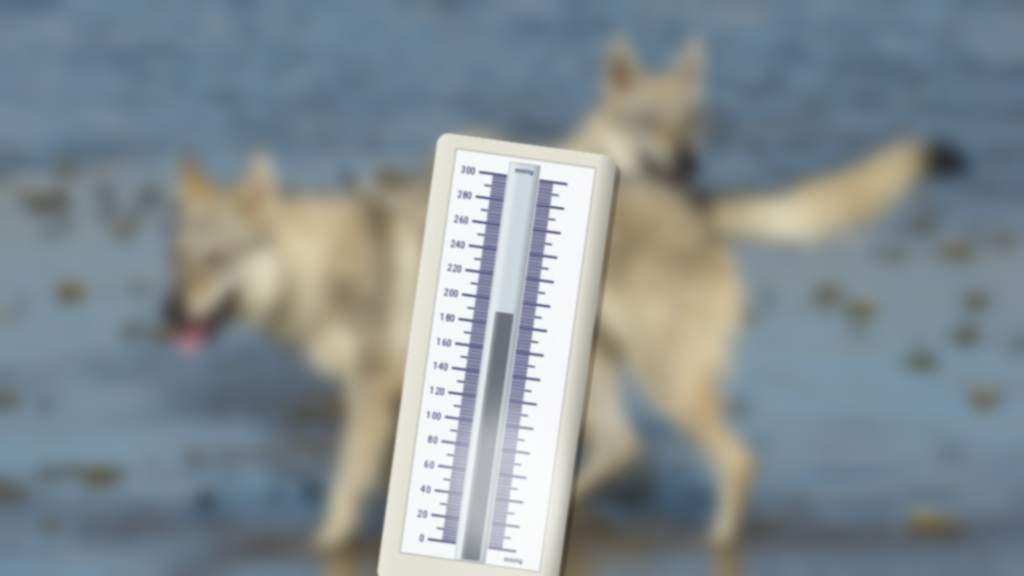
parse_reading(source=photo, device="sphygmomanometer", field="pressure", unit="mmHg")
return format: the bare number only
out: 190
